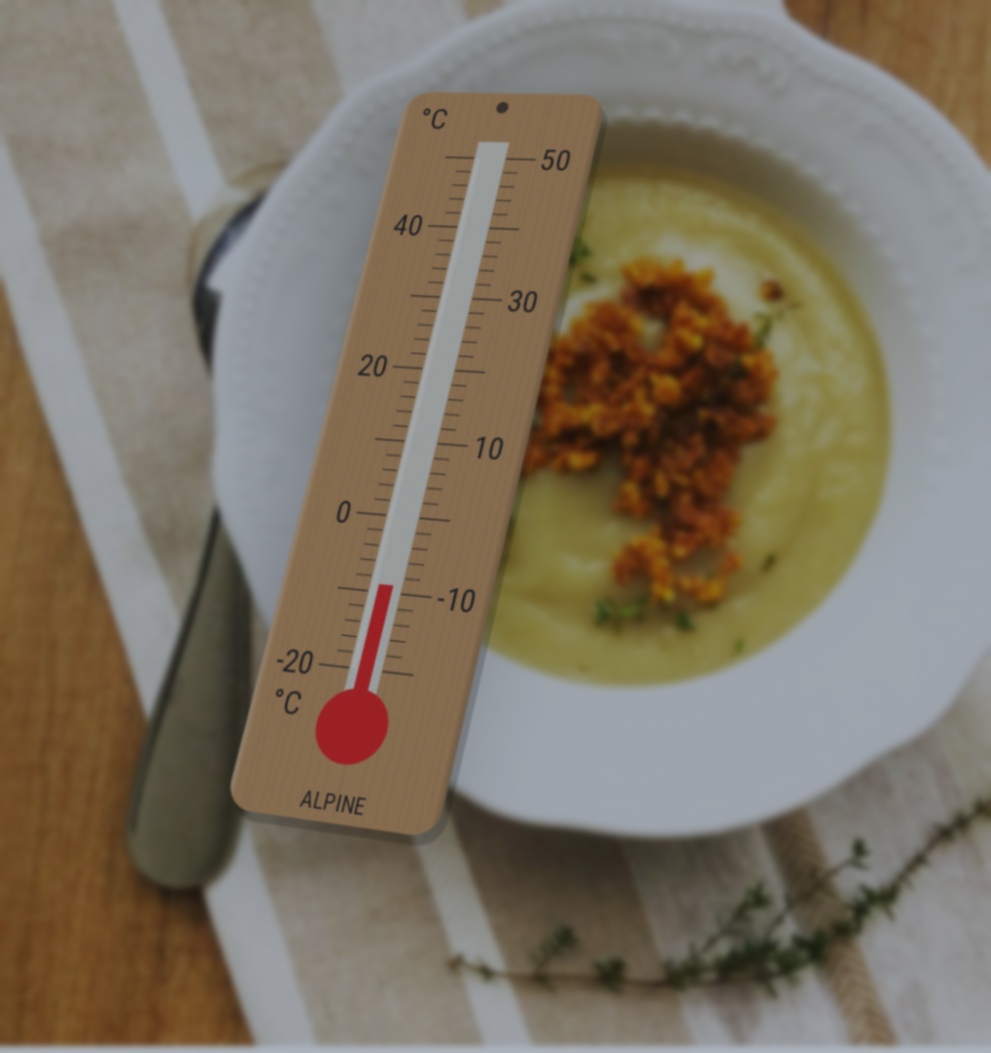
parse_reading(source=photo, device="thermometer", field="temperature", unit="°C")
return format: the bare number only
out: -9
